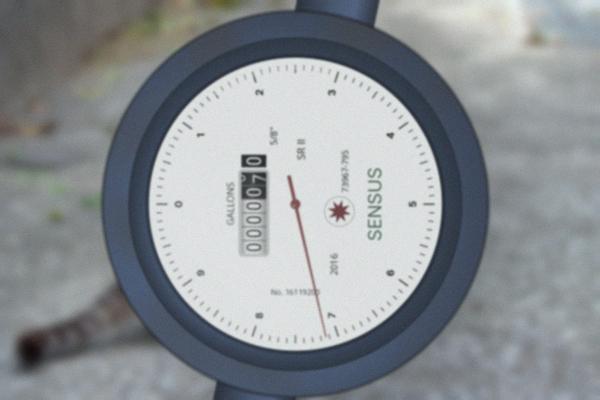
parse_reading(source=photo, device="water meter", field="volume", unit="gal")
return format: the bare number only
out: 67.1
